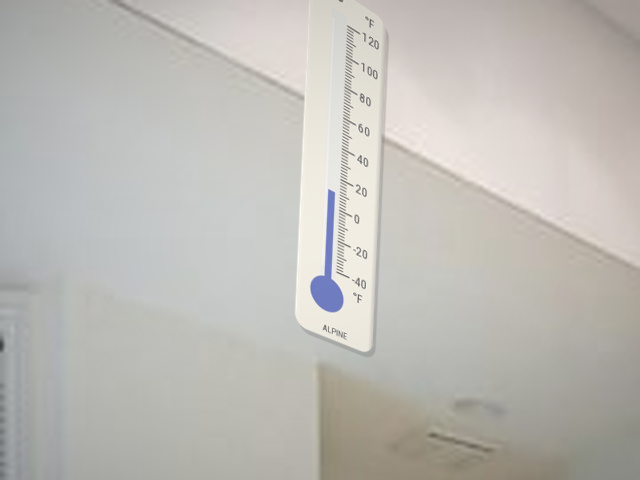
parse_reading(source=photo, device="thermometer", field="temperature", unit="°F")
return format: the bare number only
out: 10
